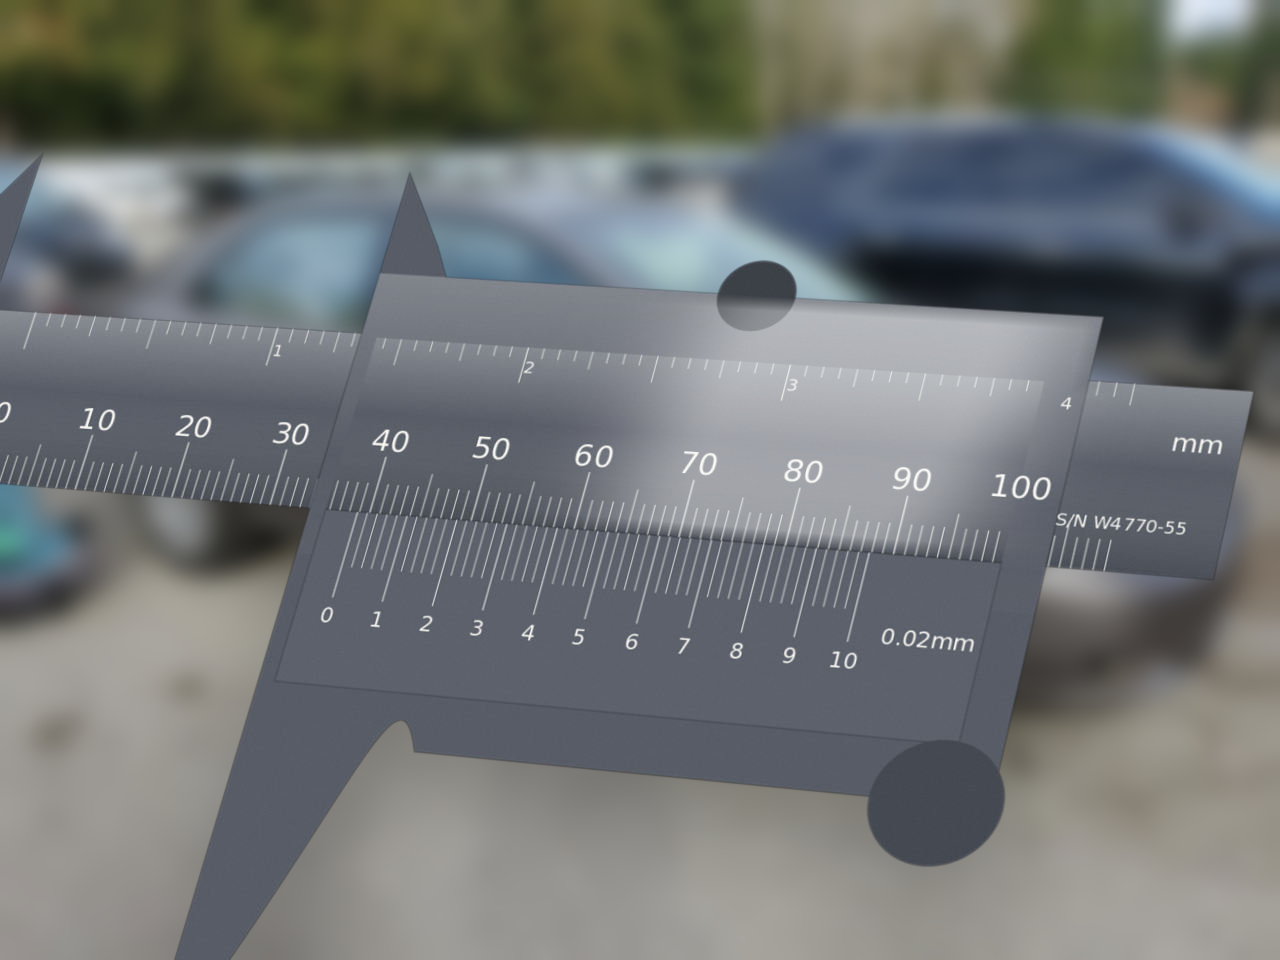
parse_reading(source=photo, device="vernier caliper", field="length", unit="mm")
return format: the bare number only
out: 38.8
